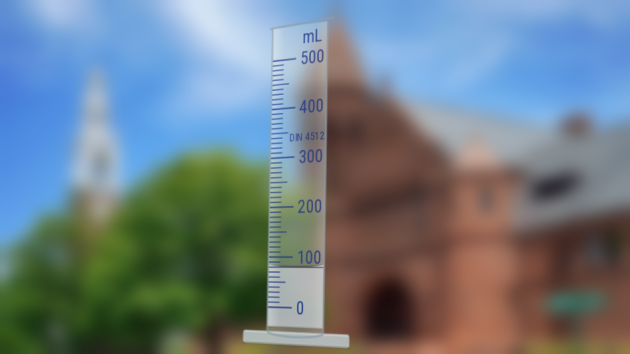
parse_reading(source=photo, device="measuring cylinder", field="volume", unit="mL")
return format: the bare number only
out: 80
